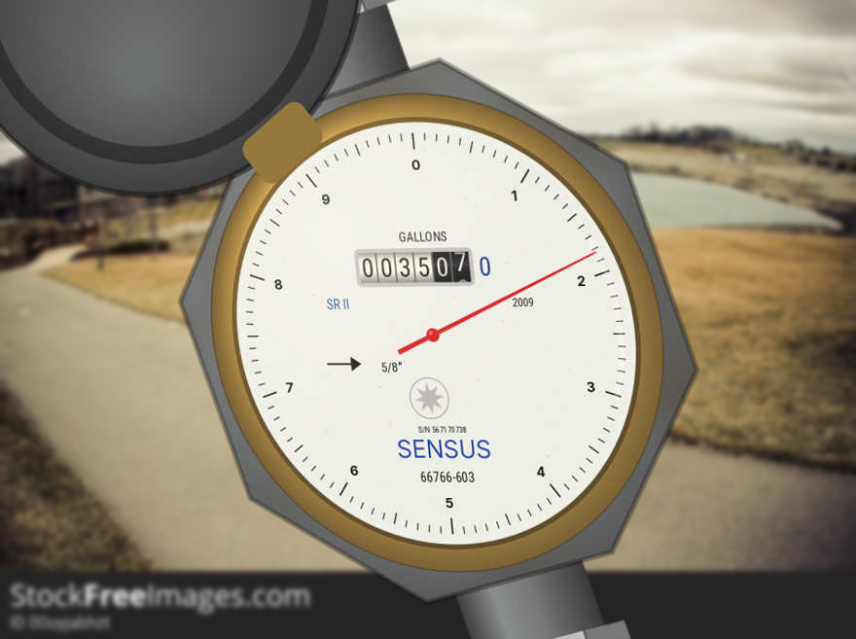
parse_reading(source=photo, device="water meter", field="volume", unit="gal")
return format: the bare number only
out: 35071.8
